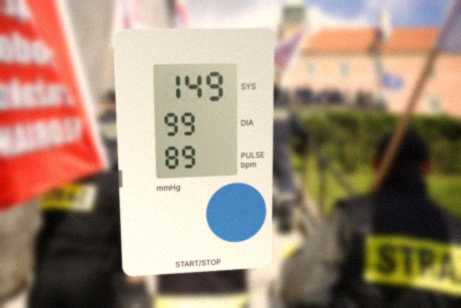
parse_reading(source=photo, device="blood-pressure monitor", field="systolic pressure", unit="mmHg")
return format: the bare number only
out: 149
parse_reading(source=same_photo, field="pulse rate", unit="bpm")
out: 89
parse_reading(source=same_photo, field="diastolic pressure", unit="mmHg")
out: 99
